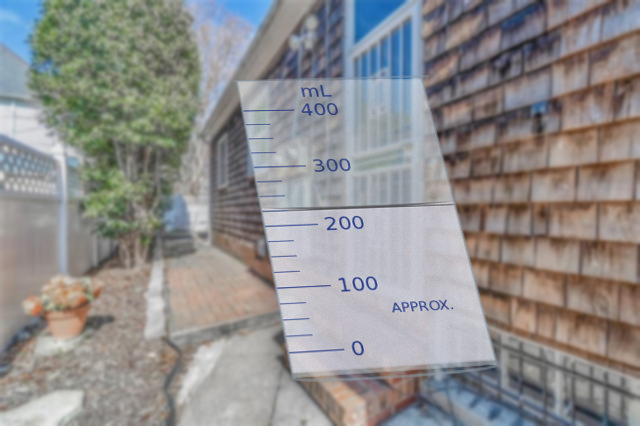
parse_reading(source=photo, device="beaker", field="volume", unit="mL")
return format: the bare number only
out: 225
